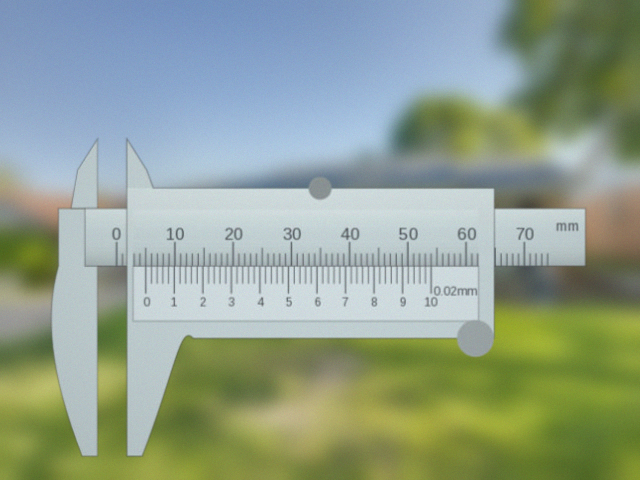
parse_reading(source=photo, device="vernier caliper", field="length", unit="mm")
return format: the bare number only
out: 5.0
